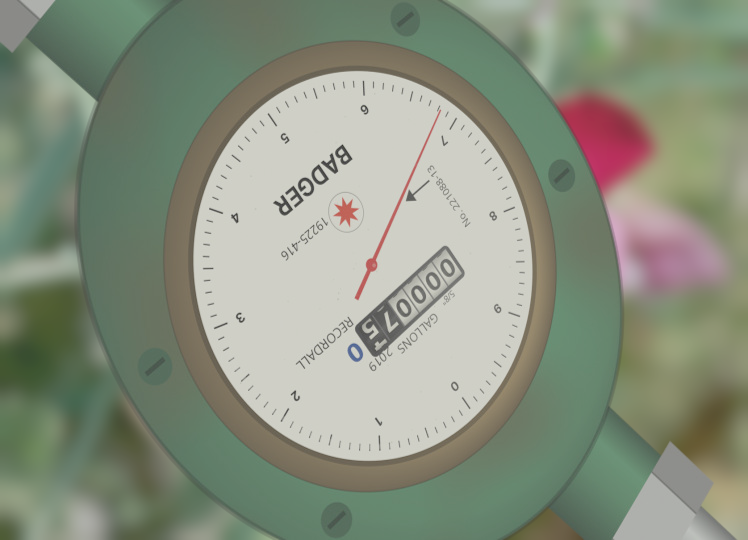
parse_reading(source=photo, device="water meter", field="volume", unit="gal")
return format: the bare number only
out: 746.8
